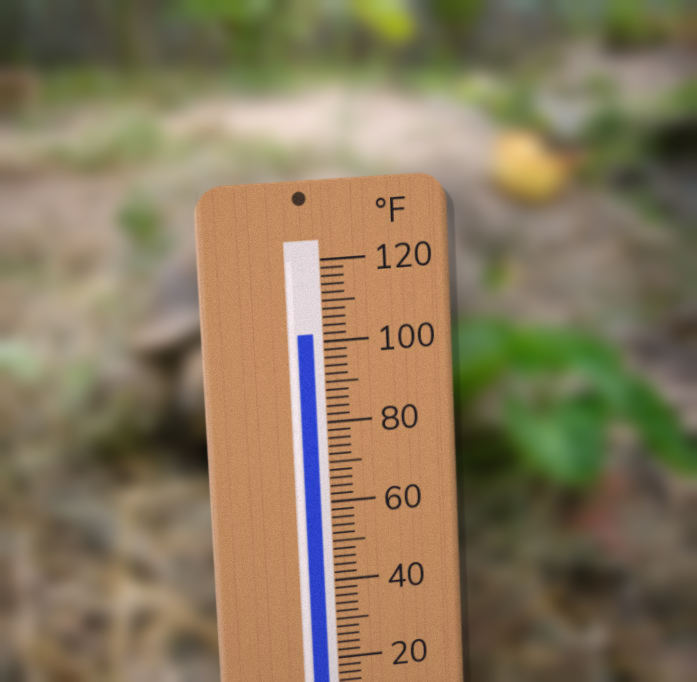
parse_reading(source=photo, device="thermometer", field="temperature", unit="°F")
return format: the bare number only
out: 102
